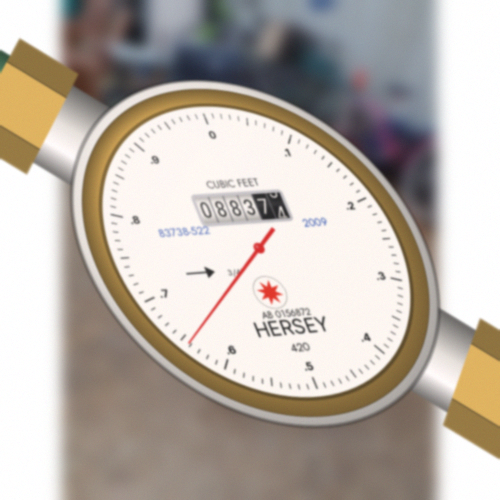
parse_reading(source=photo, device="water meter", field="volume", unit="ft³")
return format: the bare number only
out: 88373.64
